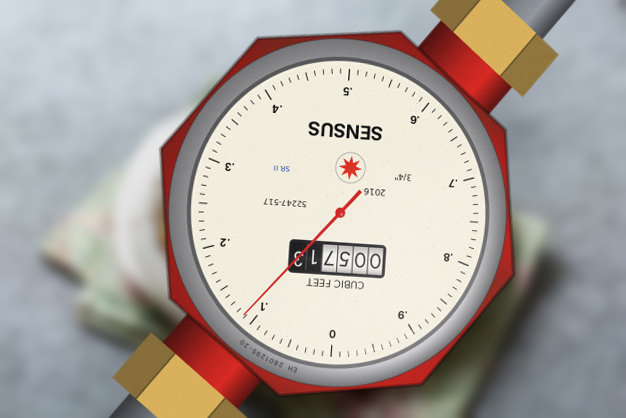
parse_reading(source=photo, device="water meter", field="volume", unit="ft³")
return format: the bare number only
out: 5713.11
